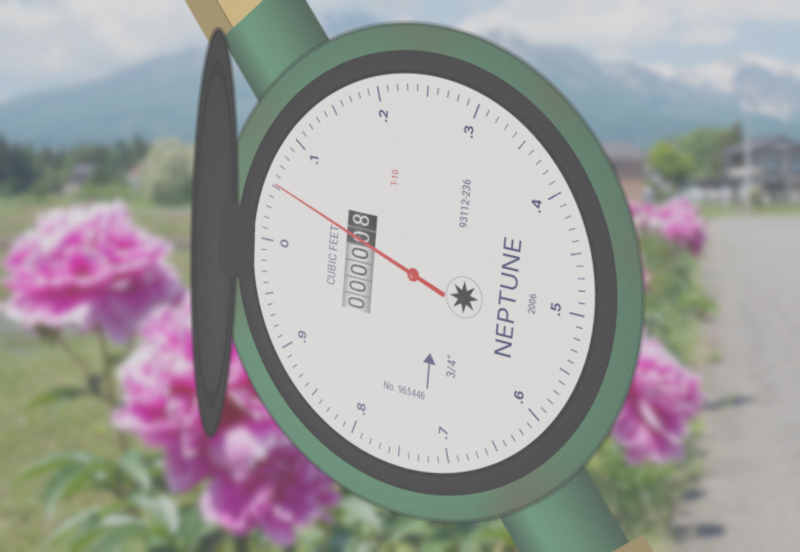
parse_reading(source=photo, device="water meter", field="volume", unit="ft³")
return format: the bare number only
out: 8.05
